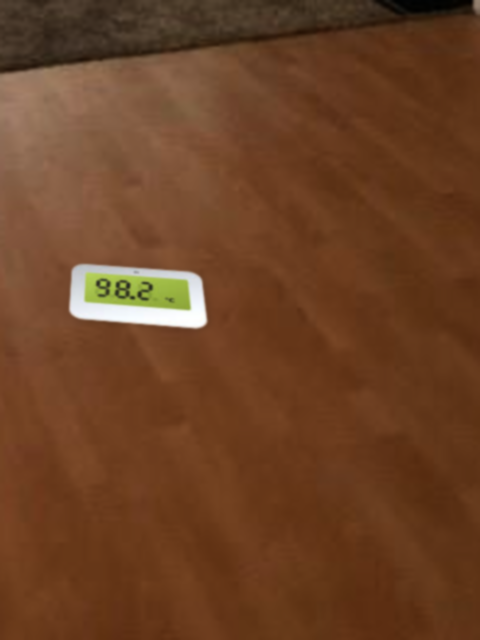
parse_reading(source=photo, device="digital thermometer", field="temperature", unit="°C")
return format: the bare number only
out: 98.2
